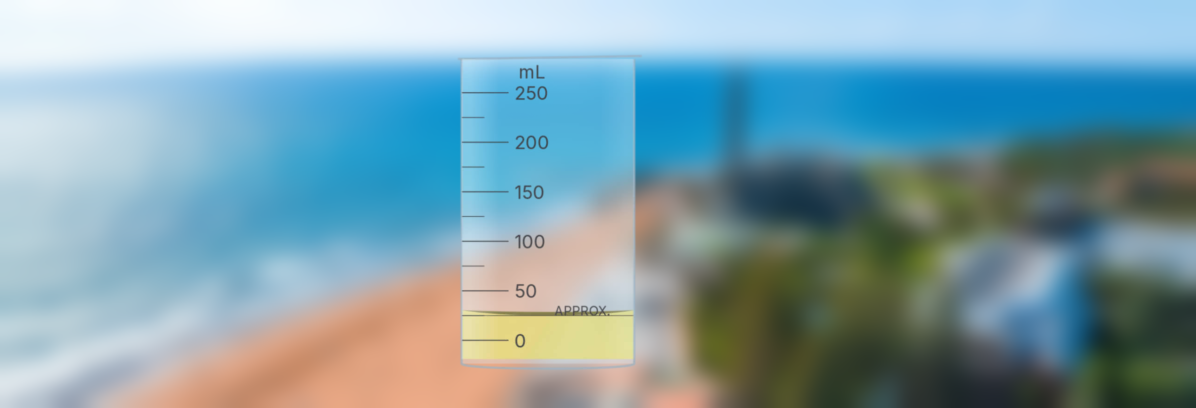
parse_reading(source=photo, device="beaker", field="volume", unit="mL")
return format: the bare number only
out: 25
